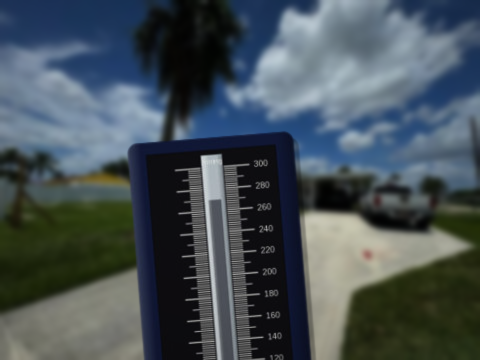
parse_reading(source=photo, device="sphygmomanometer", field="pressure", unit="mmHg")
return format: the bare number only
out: 270
